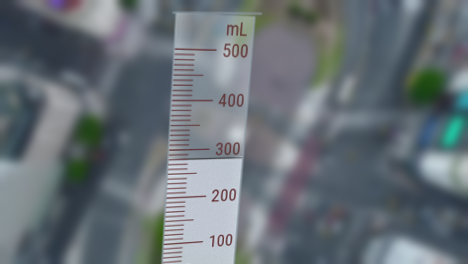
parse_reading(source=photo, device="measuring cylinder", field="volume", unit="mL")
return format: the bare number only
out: 280
